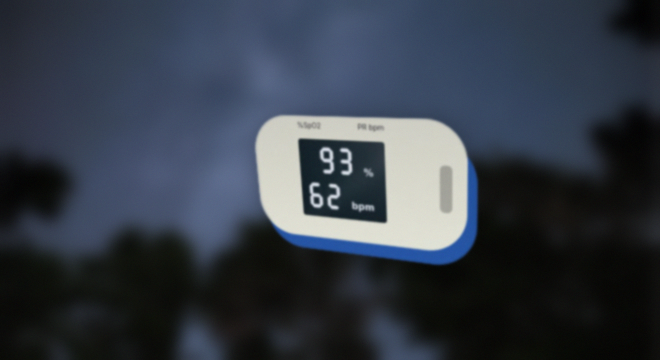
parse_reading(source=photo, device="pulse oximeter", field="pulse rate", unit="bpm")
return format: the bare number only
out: 62
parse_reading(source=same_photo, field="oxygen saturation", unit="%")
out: 93
